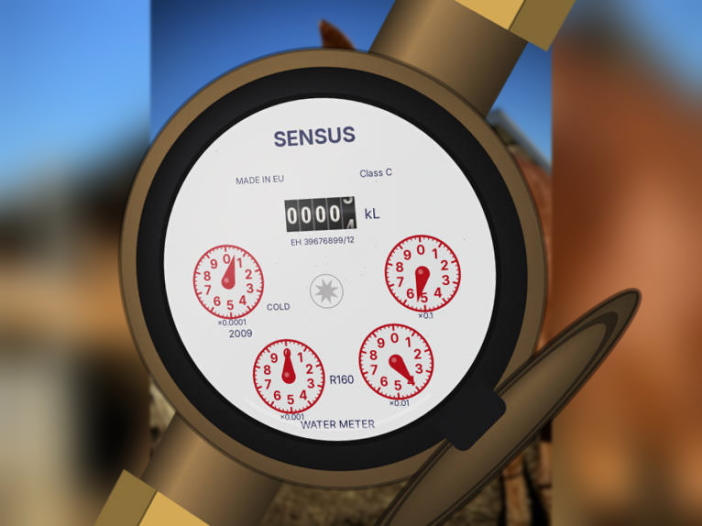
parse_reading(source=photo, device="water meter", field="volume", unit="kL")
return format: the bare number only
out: 3.5400
